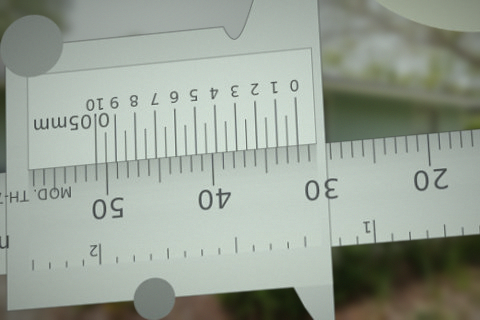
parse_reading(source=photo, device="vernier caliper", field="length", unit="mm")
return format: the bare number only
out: 32.0
